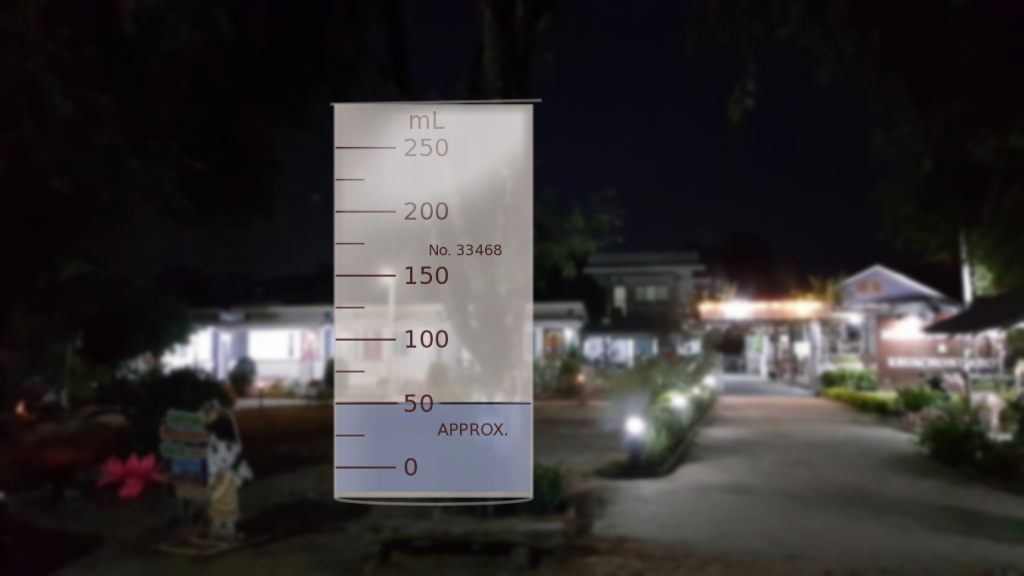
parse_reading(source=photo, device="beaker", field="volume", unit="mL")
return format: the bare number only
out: 50
